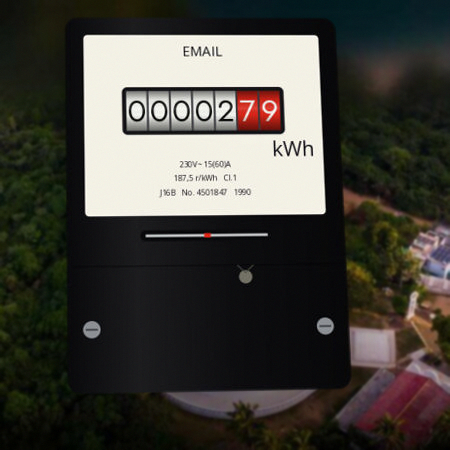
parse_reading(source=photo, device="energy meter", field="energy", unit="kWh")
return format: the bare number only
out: 2.79
